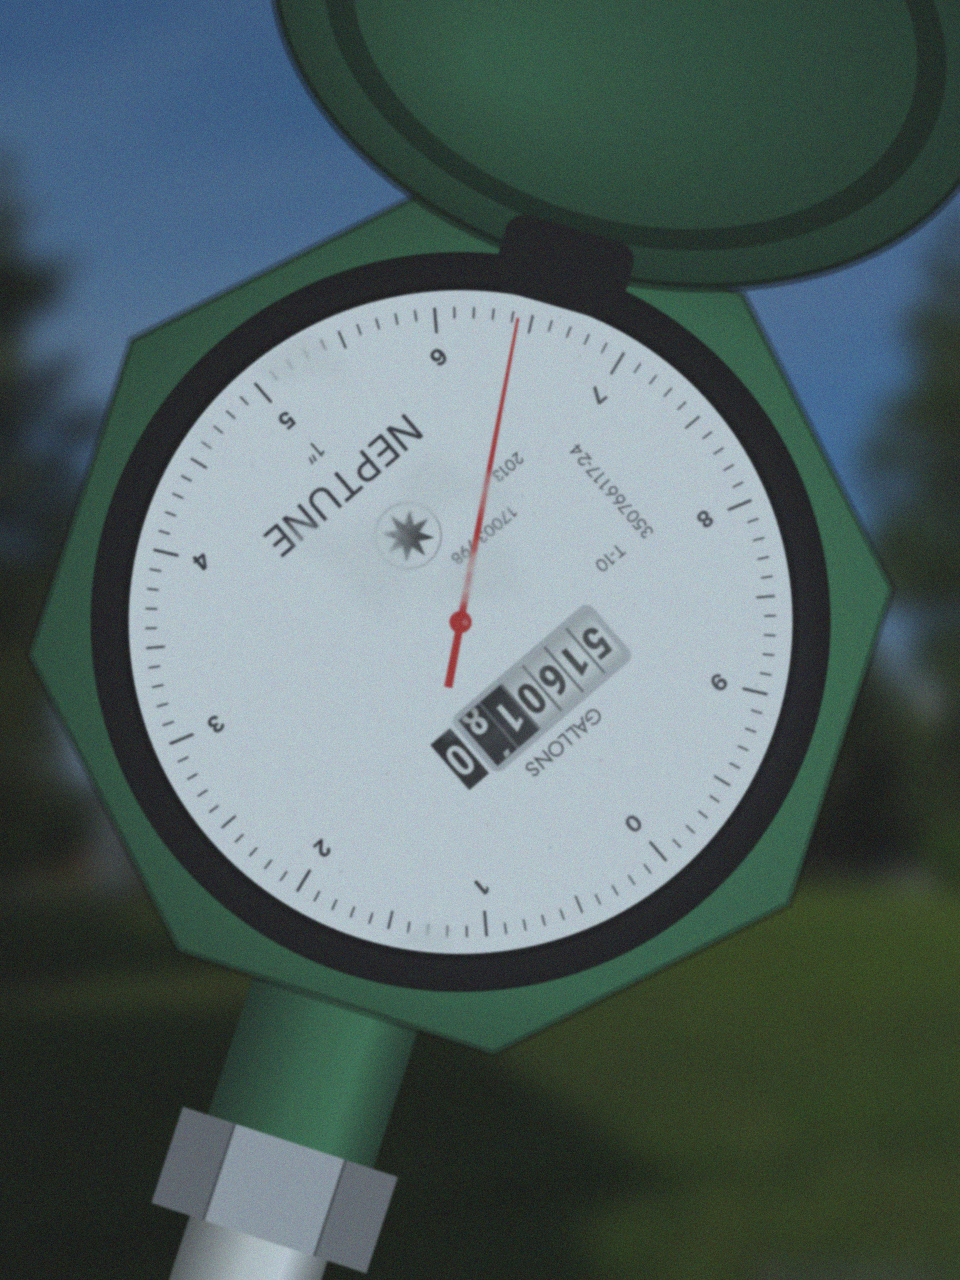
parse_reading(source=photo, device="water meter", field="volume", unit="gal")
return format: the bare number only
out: 5160176.4
